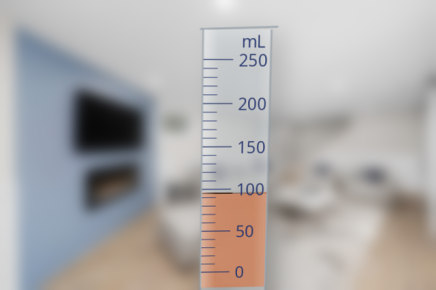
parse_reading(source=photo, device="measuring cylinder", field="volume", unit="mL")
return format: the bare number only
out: 95
